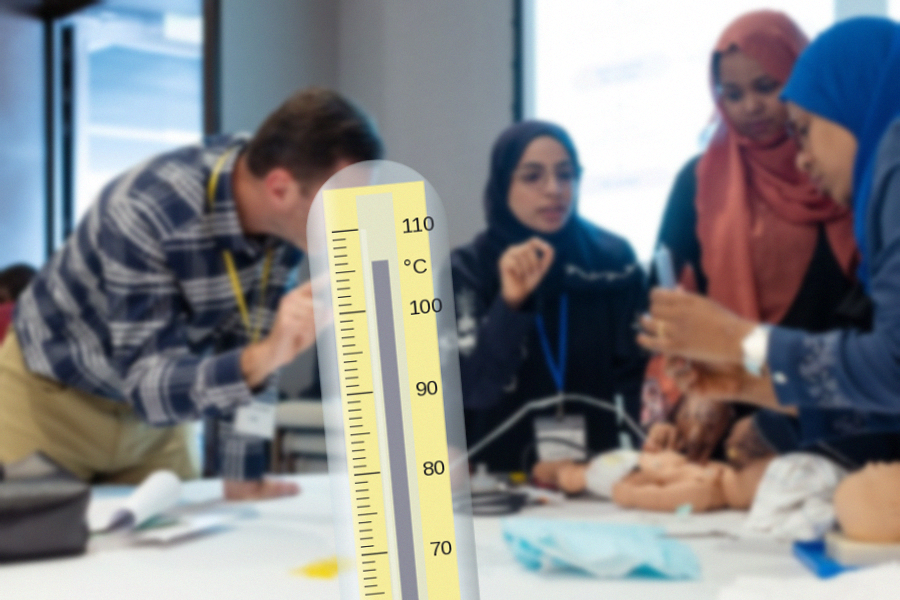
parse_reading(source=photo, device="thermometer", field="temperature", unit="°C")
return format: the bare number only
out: 106
